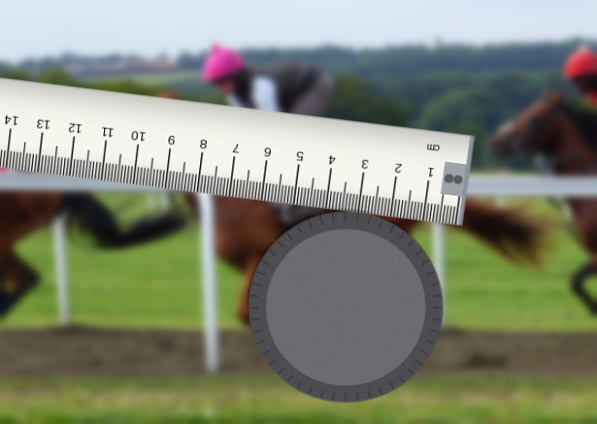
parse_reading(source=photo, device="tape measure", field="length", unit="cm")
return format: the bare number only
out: 6
